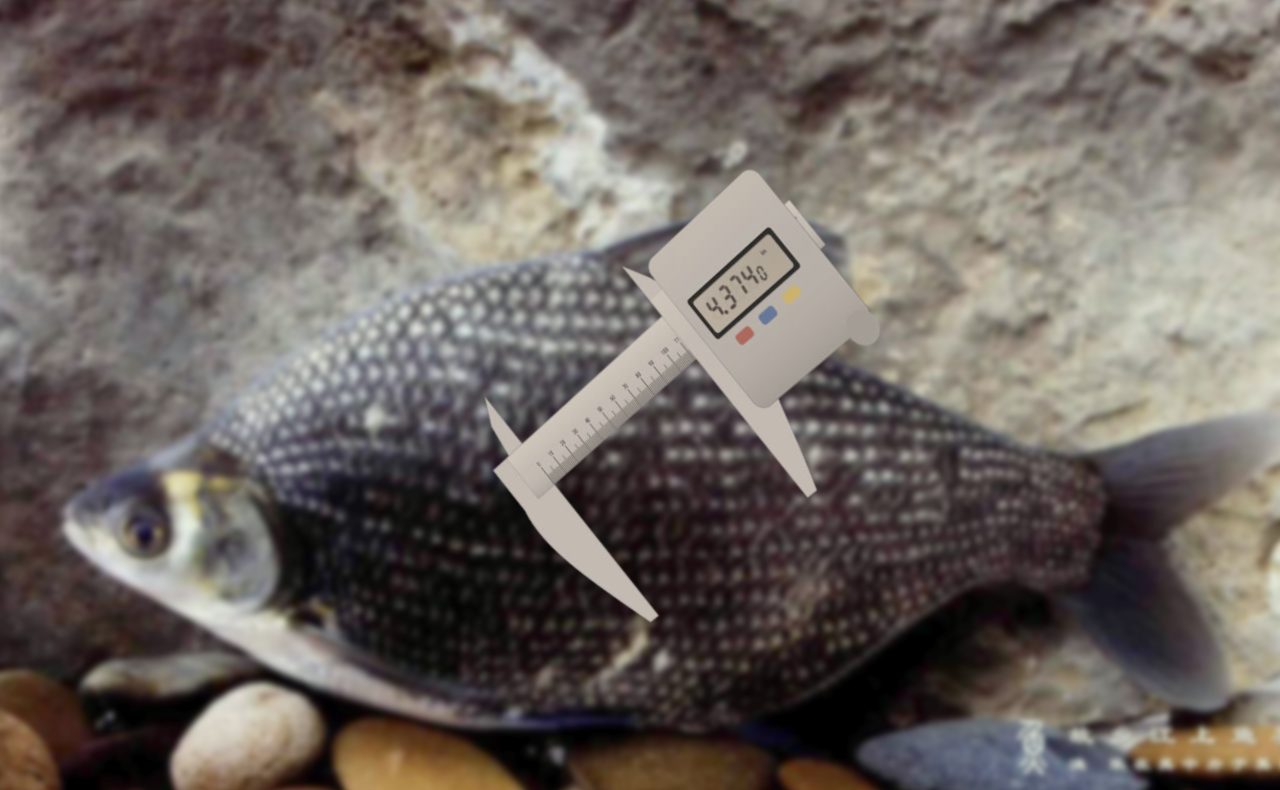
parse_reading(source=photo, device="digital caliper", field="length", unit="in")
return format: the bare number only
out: 4.3740
